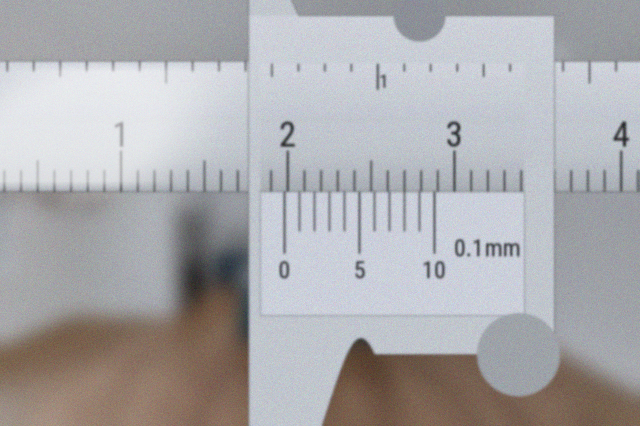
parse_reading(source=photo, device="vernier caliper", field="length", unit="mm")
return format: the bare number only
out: 19.8
